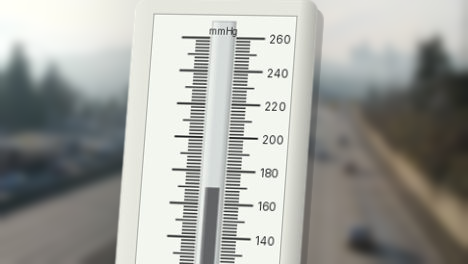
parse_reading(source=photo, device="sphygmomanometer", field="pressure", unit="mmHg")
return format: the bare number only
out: 170
